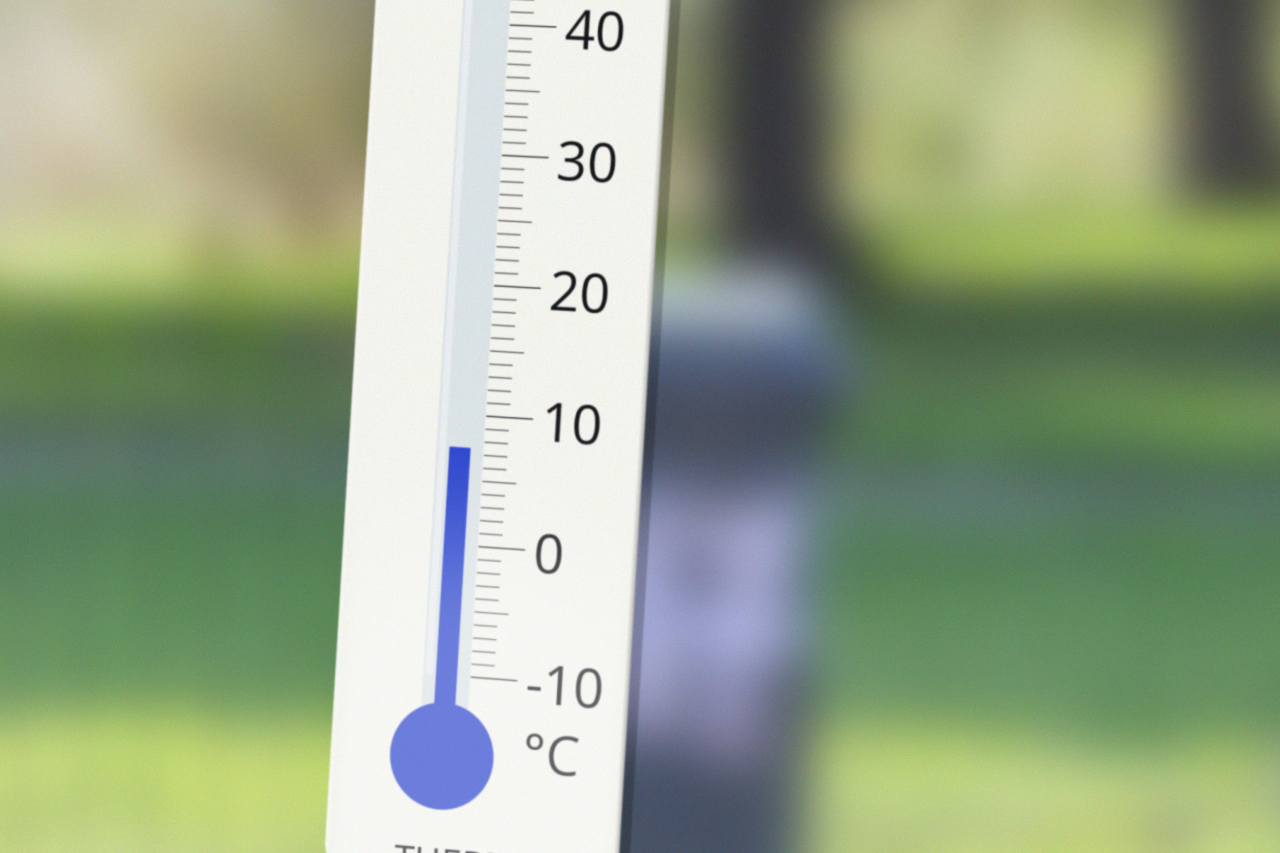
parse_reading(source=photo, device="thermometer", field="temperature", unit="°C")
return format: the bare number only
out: 7.5
